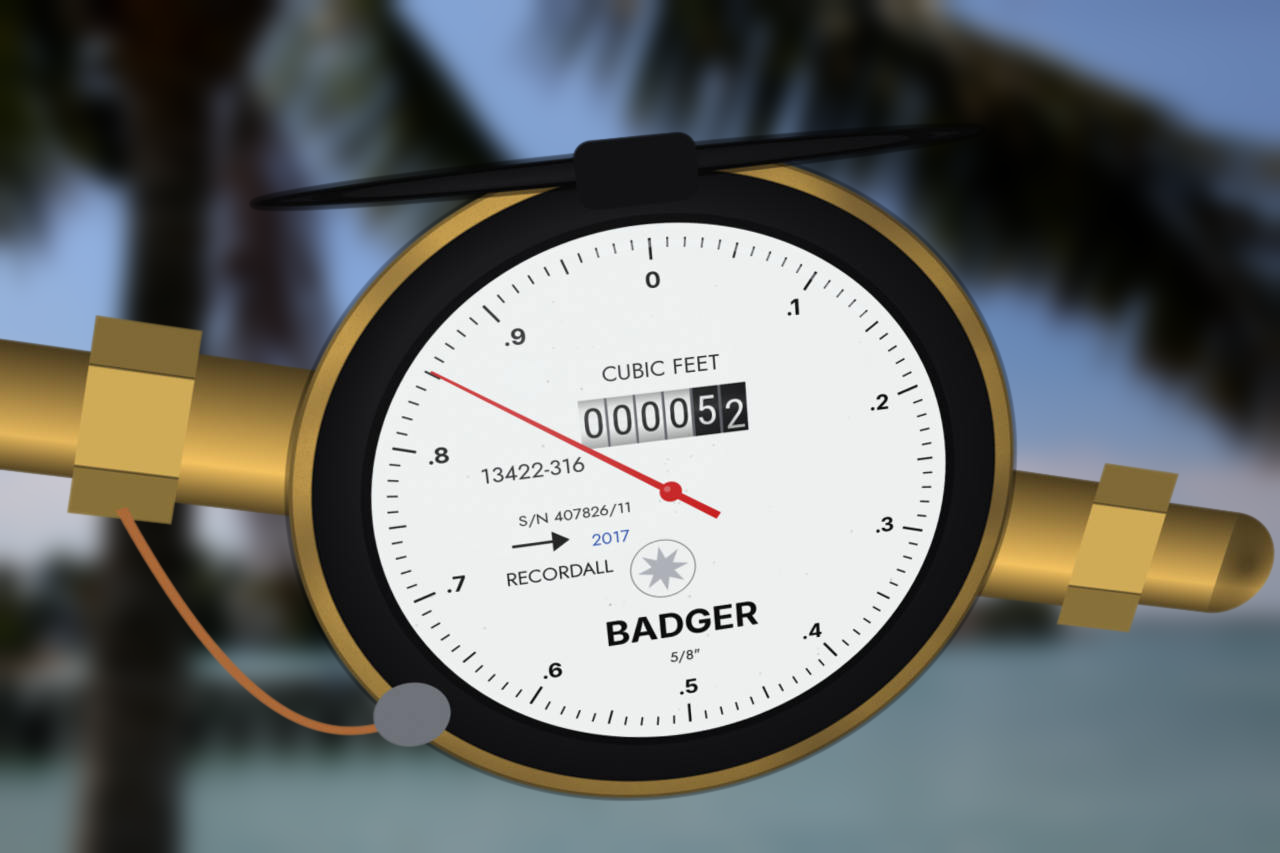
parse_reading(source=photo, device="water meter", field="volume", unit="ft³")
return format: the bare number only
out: 51.85
